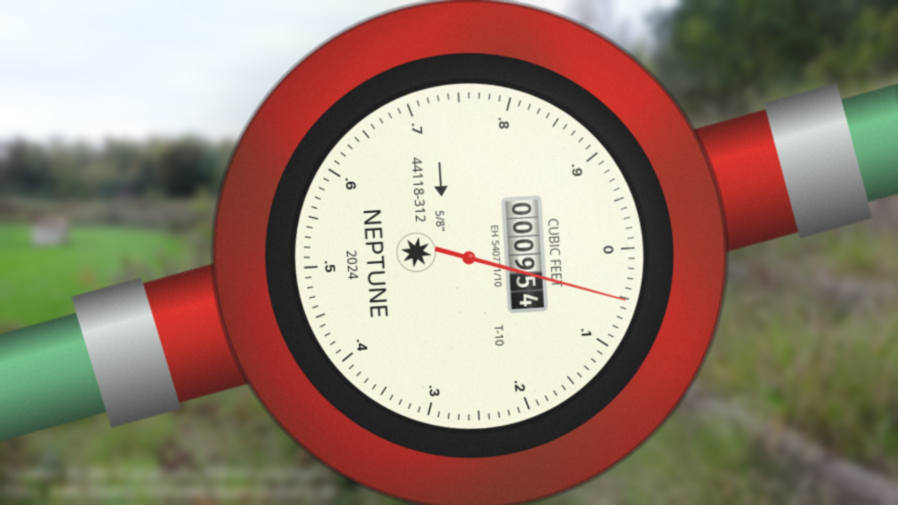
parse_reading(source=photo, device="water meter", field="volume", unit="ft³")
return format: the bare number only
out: 954.05
